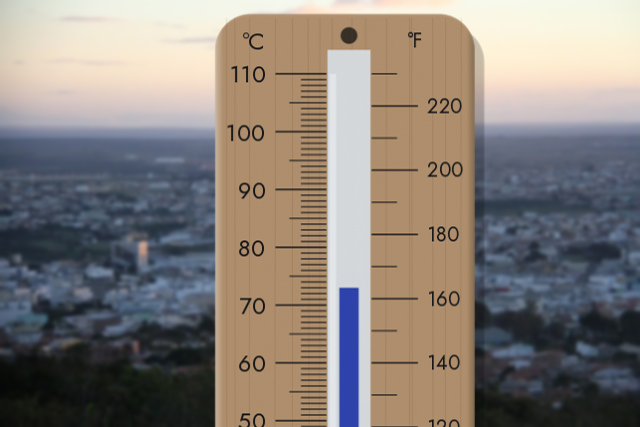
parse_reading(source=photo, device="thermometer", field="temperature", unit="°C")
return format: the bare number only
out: 73
